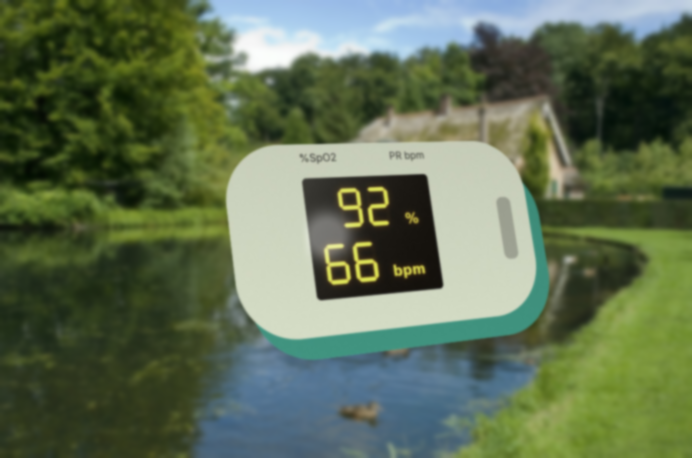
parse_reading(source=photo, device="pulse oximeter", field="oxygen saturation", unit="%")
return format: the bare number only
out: 92
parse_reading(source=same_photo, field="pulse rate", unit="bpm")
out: 66
